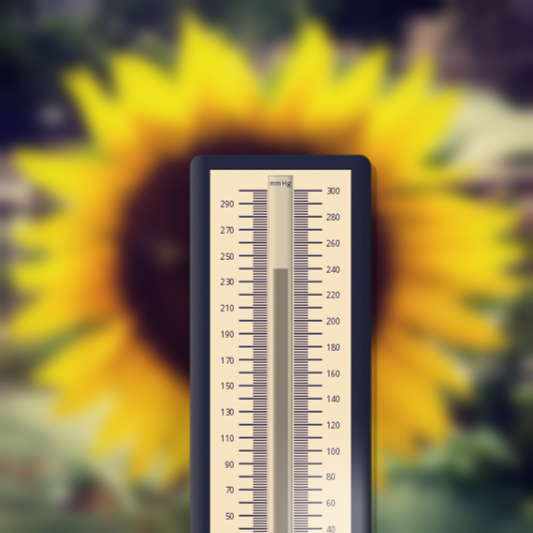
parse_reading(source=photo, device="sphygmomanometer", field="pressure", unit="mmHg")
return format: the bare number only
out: 240
